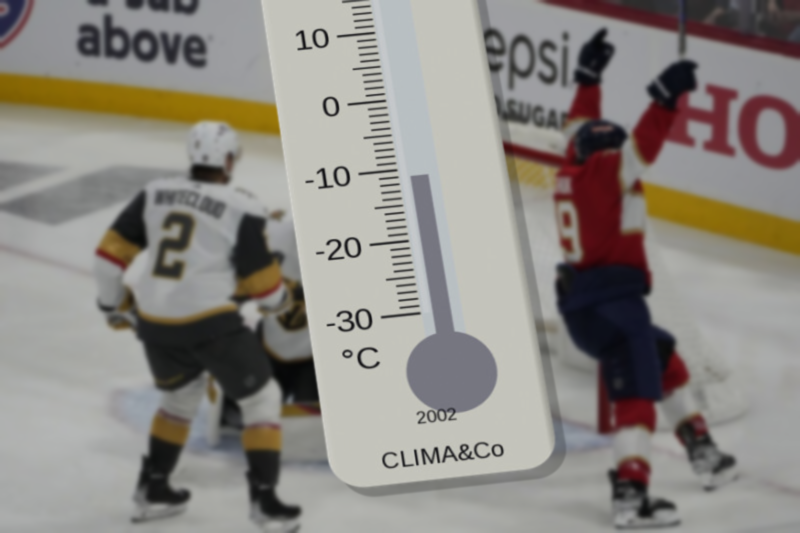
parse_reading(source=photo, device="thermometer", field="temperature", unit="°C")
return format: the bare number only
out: -11
